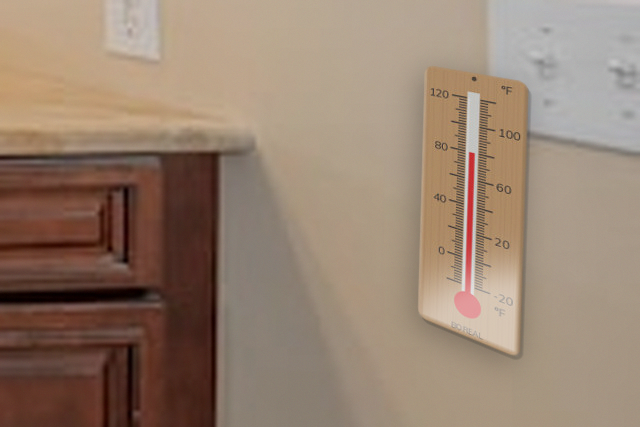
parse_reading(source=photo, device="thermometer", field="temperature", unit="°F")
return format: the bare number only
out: 80
